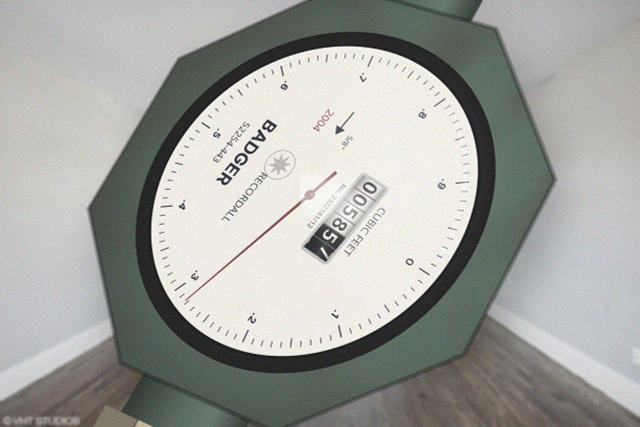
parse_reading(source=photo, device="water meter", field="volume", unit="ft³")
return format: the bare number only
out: 5857.28
